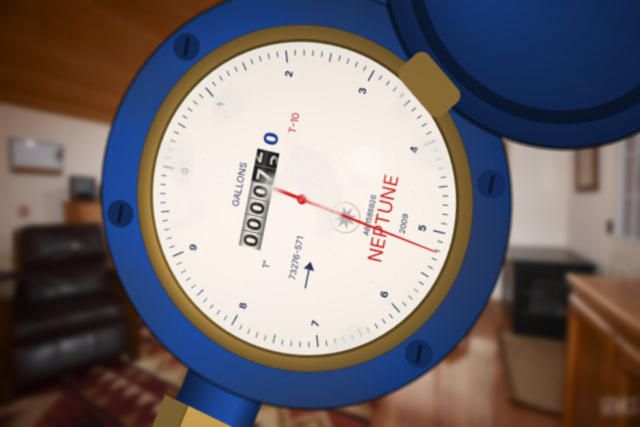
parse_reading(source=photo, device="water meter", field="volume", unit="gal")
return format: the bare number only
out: 725.2
